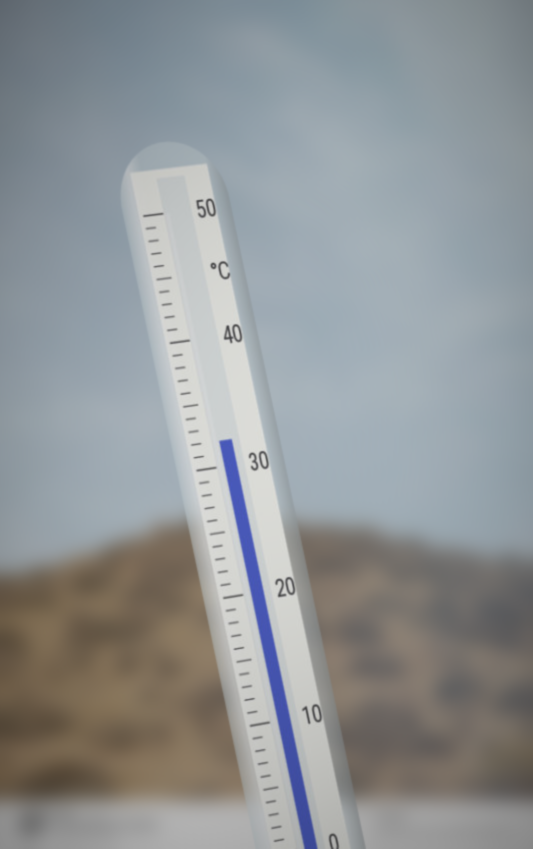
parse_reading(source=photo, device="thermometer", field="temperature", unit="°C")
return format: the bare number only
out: 32
